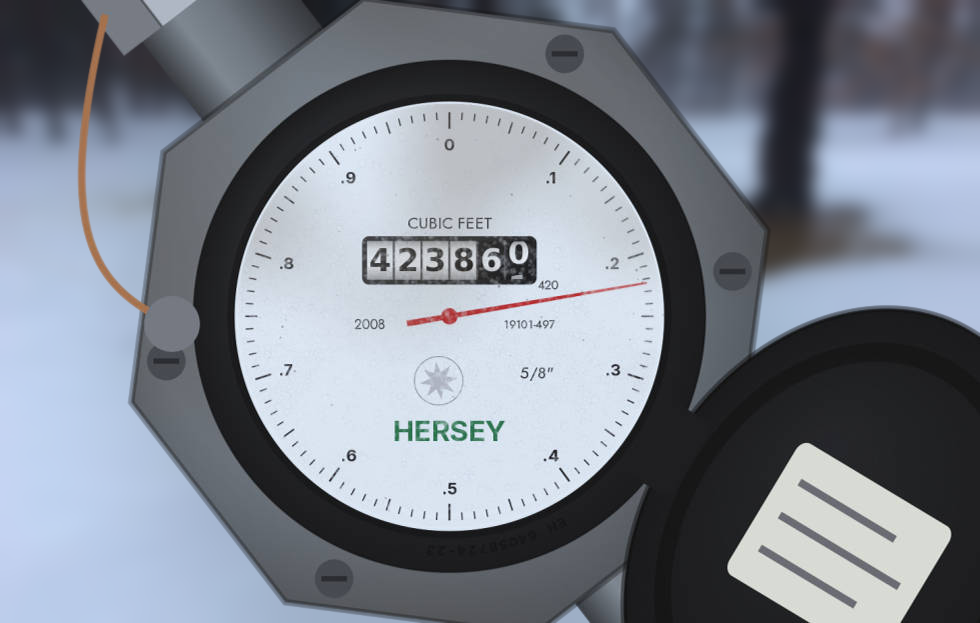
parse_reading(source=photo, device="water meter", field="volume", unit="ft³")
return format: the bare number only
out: 423860.22
